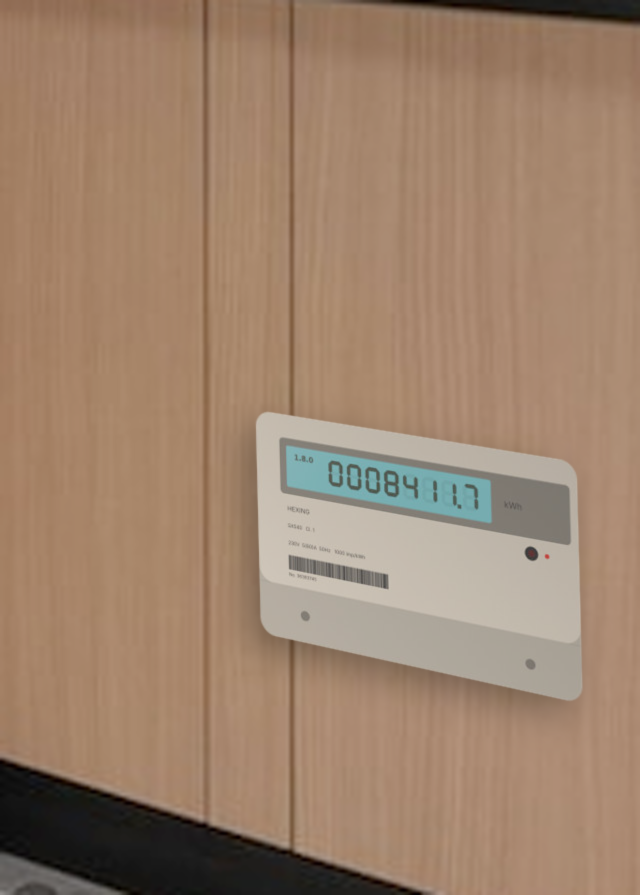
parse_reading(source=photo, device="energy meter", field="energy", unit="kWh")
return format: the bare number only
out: 8411.7
